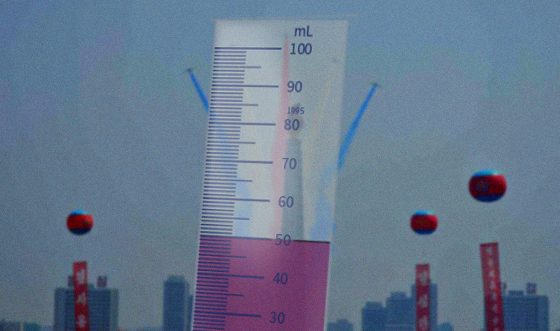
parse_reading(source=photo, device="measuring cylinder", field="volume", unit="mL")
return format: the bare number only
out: 50
